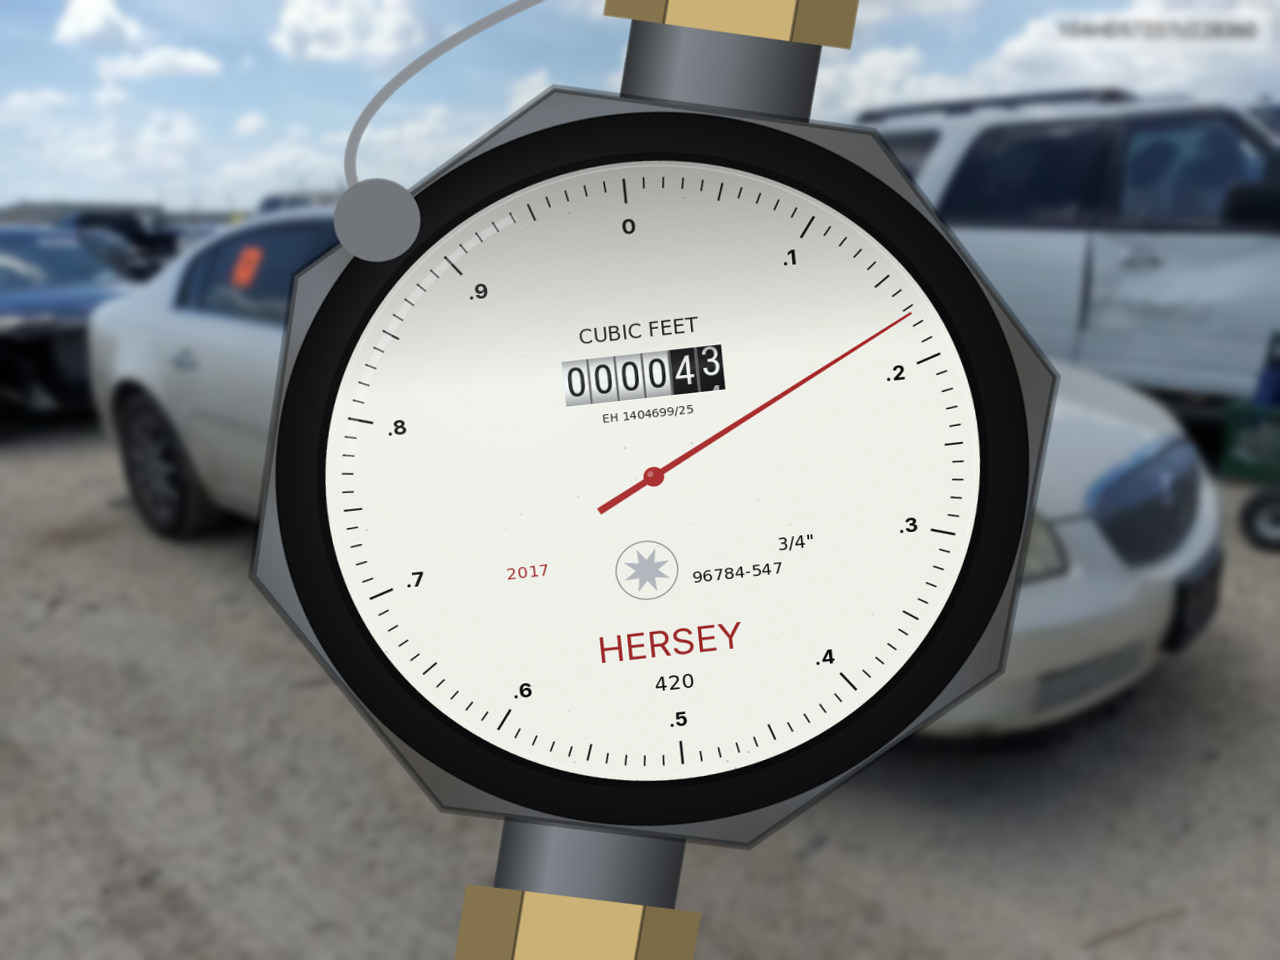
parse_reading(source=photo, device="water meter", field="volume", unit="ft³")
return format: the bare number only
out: 43.17
